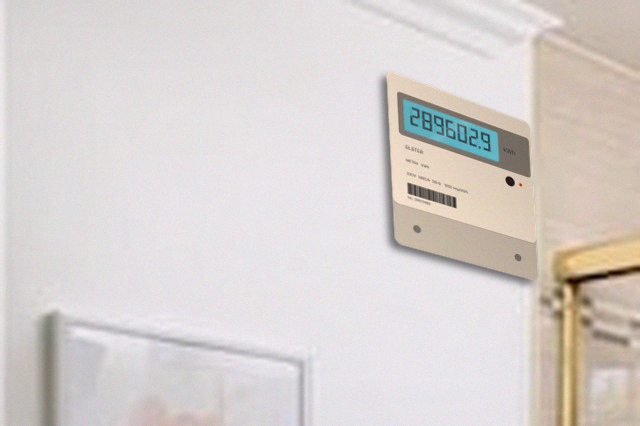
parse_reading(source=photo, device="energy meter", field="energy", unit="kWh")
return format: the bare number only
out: 289602.9
